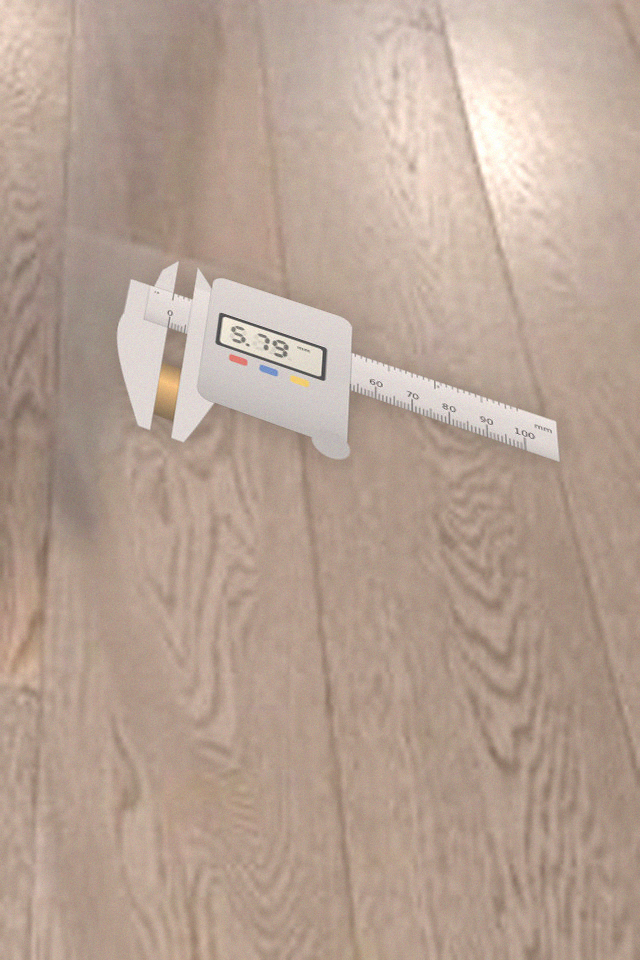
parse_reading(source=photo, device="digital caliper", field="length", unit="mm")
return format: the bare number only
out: 5.79
